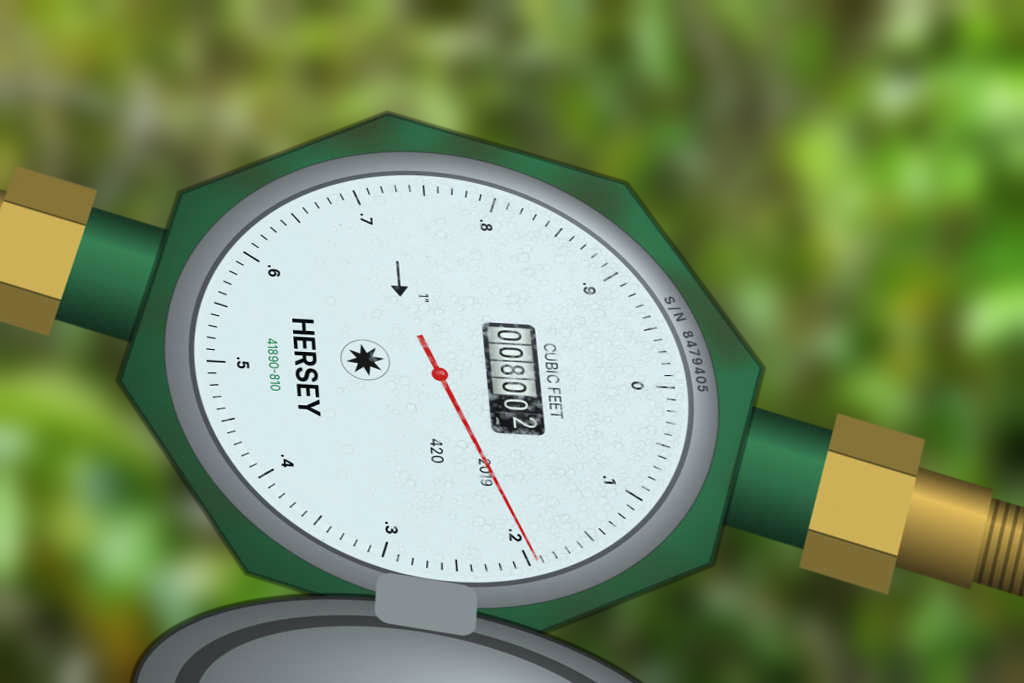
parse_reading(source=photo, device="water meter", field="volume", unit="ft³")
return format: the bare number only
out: 8002.19
